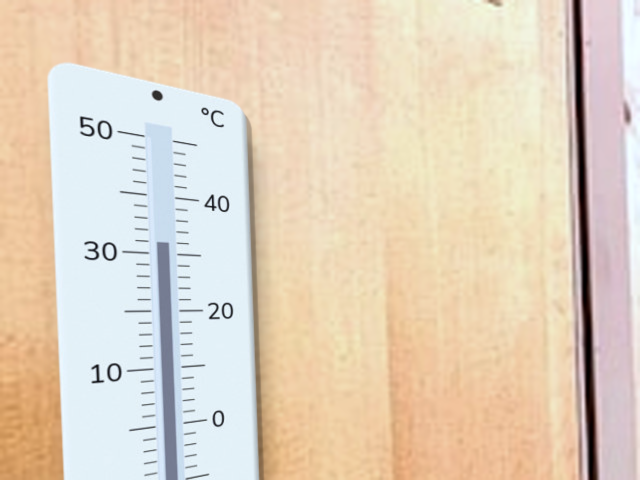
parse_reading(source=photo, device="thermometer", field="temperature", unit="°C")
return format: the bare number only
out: 32
